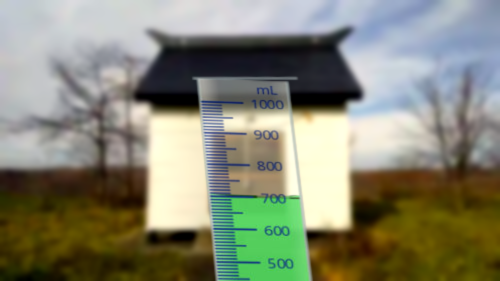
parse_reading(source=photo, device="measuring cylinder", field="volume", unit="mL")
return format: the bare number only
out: 700
